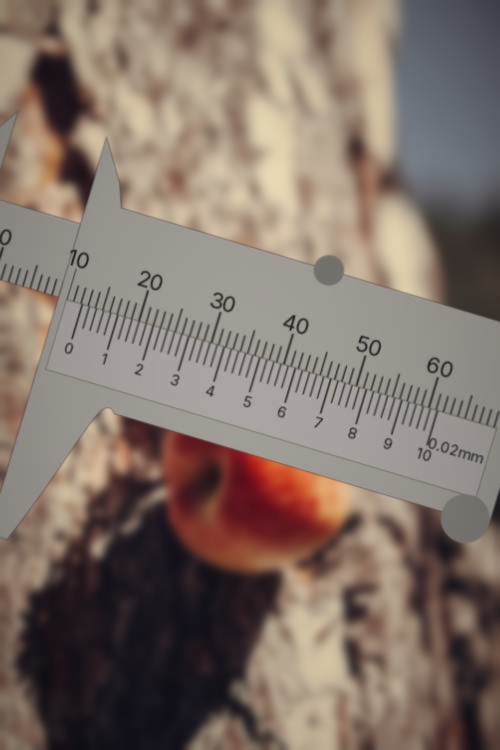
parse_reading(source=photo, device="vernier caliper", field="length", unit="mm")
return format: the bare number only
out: 12.2
